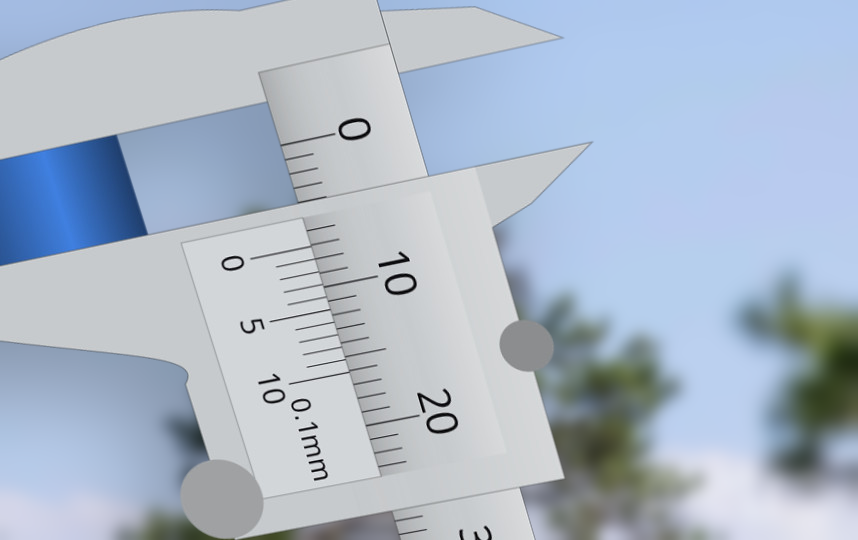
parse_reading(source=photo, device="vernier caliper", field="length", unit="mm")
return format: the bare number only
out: 7.1
